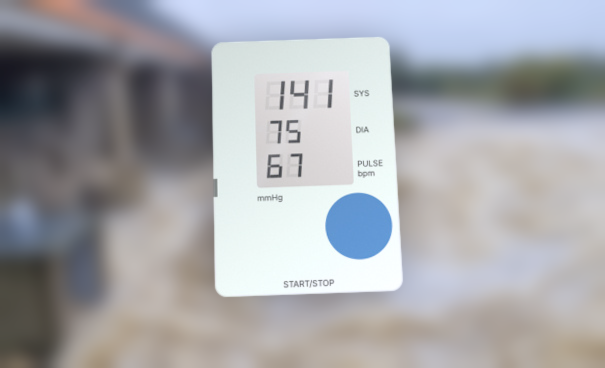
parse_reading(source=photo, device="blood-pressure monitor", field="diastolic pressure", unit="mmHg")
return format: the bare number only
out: 75
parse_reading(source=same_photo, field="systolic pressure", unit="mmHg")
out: 141
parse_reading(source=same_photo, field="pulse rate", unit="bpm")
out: 67
